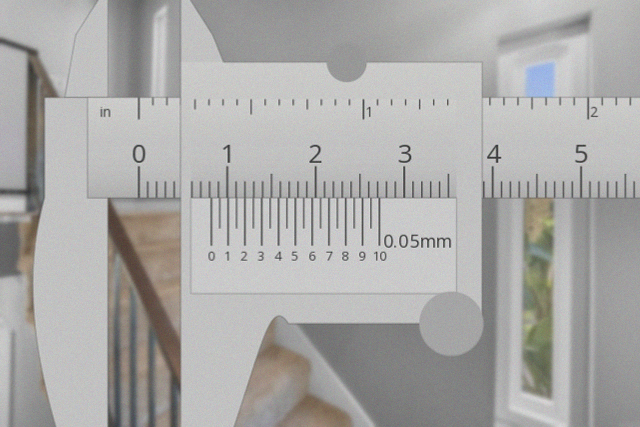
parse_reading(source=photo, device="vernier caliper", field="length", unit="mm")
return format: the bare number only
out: 8.2
